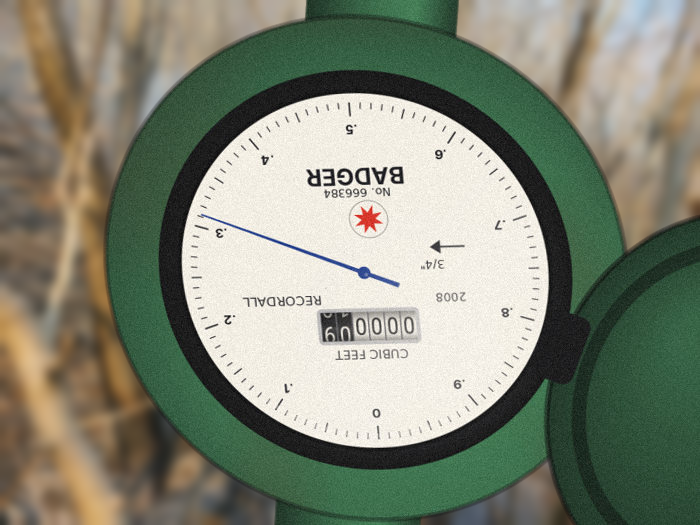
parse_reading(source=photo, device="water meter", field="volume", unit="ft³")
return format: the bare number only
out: 9.31
